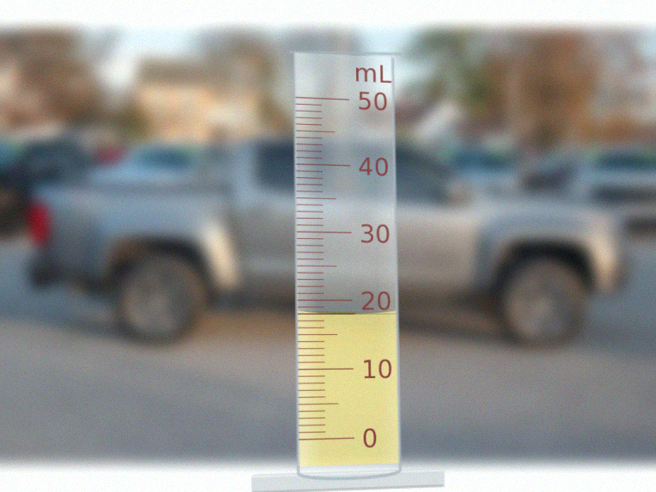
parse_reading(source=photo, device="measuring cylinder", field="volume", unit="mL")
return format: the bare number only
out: 18
